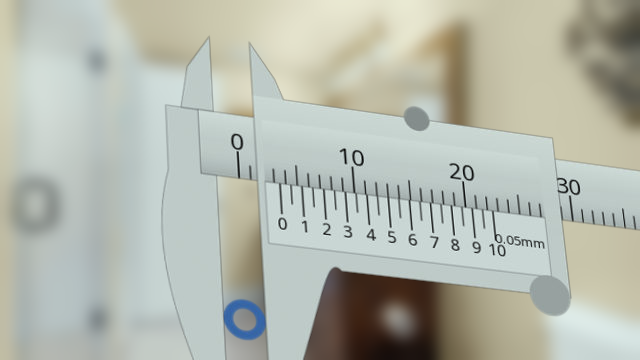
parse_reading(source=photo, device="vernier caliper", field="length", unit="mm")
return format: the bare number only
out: 3.5
